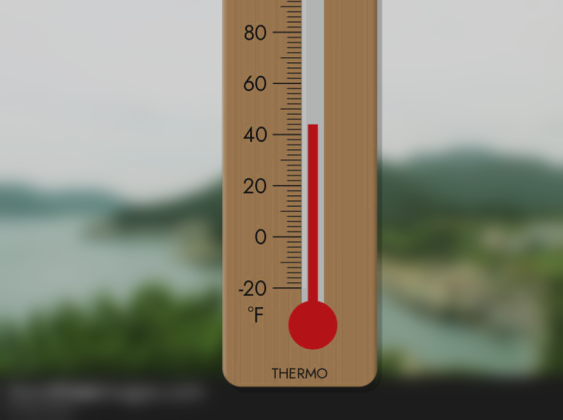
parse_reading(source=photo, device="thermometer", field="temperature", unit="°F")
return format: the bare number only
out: 44
